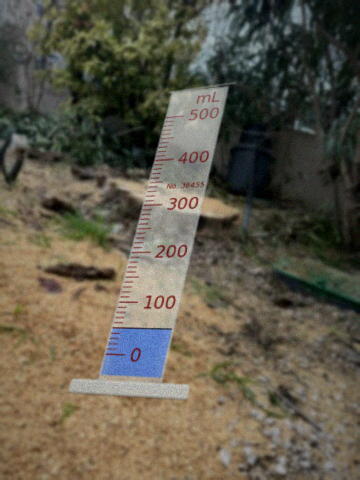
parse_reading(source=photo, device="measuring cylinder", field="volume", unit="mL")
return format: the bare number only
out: 50
